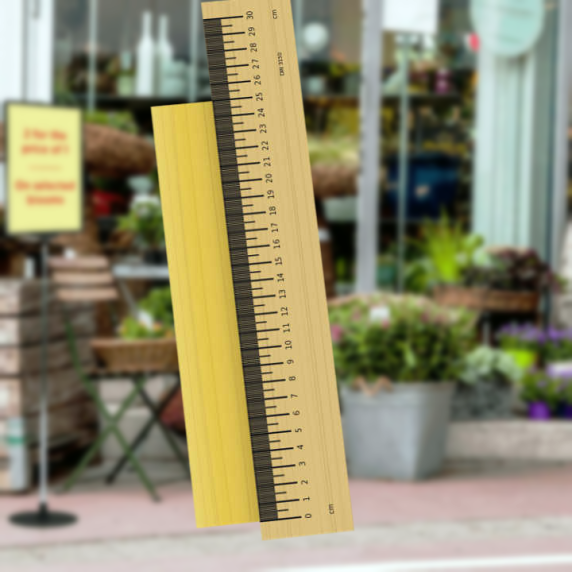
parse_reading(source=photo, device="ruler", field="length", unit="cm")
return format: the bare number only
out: 25
